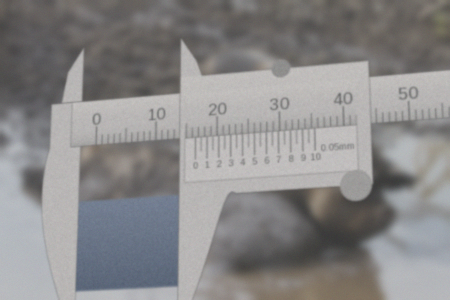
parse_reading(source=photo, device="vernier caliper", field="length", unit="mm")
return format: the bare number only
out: 16.5
